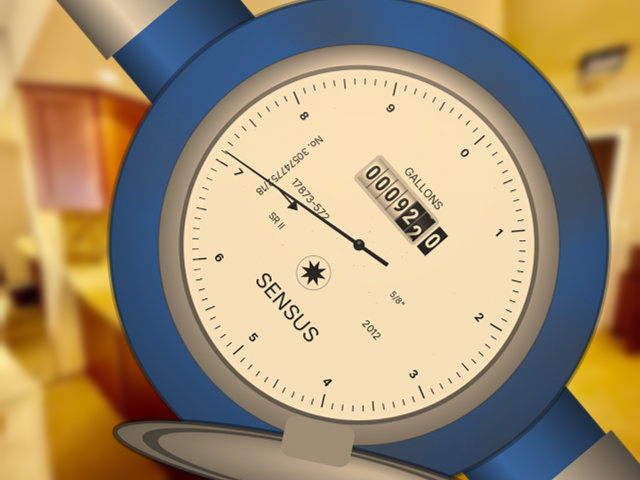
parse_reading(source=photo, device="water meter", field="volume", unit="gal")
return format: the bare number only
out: 9217.1
